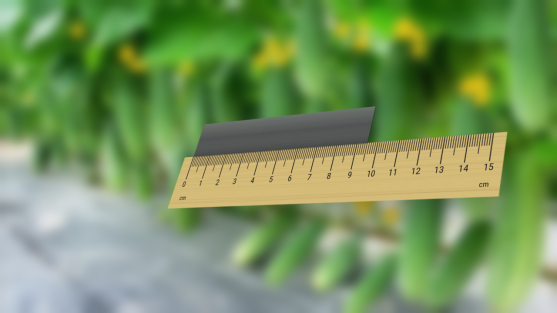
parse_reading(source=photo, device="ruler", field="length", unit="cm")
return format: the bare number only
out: 9.5
